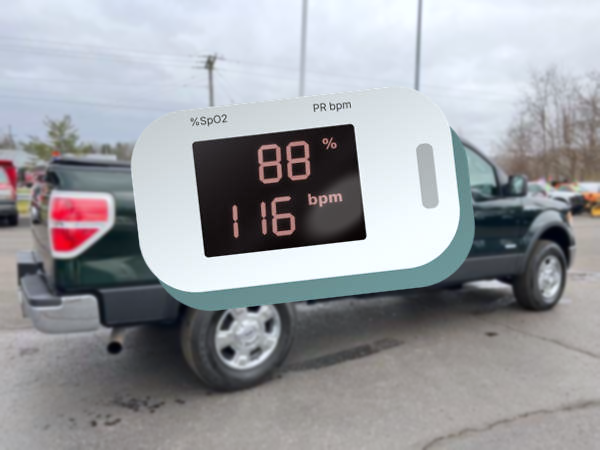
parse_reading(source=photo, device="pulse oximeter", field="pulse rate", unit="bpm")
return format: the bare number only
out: 116
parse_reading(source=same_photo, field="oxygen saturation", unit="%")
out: 88
